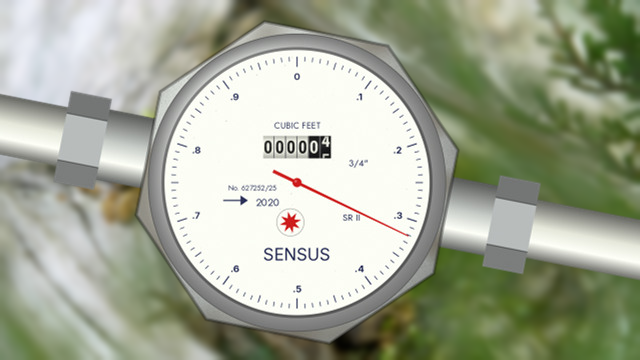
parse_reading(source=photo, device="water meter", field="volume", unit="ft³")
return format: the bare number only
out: 4.32
